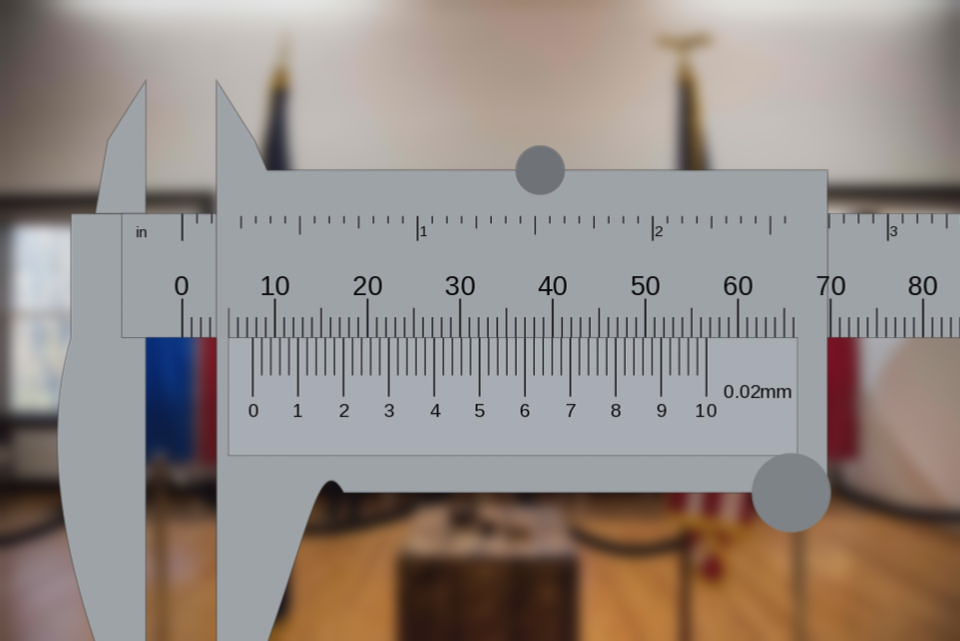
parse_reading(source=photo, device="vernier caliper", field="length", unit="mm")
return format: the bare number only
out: 7.6
